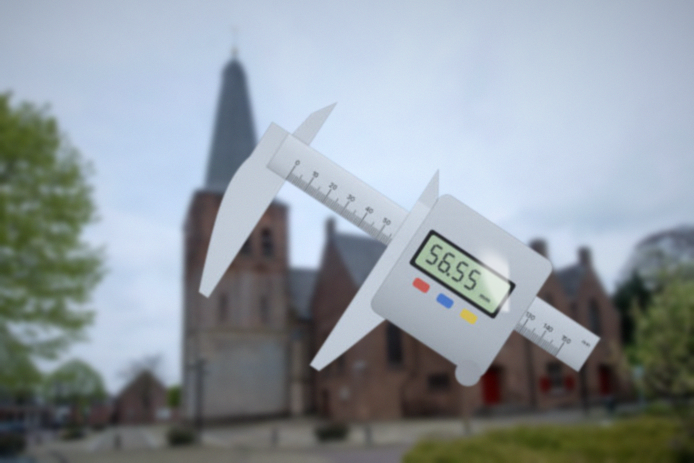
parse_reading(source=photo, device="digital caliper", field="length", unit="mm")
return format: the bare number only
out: 56.55
